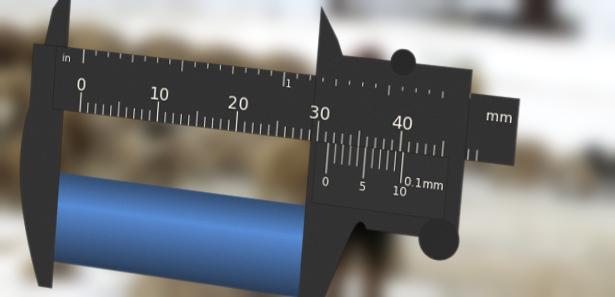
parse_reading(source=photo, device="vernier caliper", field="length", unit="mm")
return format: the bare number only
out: 31.4
